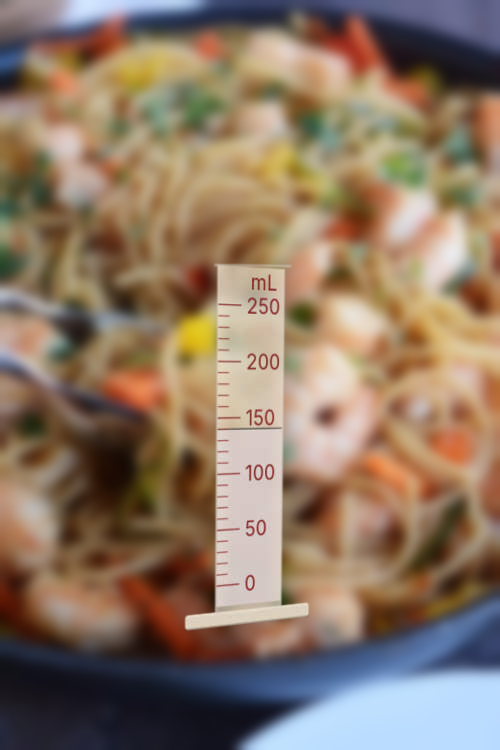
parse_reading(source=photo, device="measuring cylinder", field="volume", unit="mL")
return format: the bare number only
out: 140
